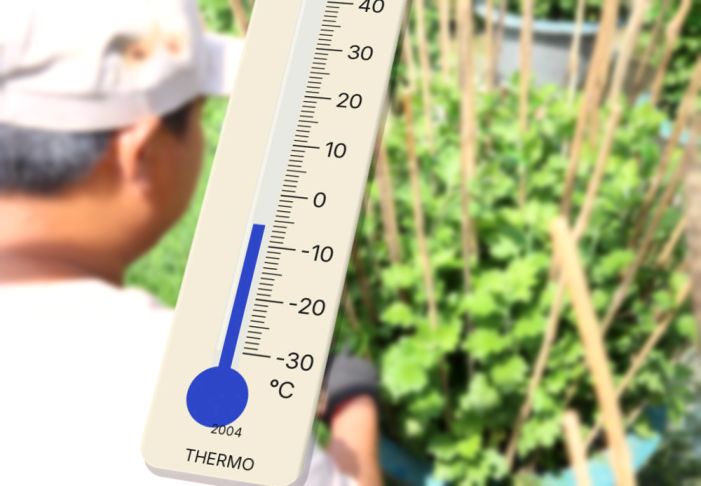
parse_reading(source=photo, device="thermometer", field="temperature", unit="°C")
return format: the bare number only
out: -6
